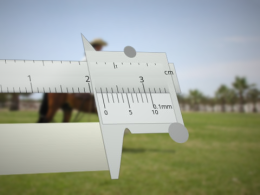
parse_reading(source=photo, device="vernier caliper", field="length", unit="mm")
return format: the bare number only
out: 22.0
